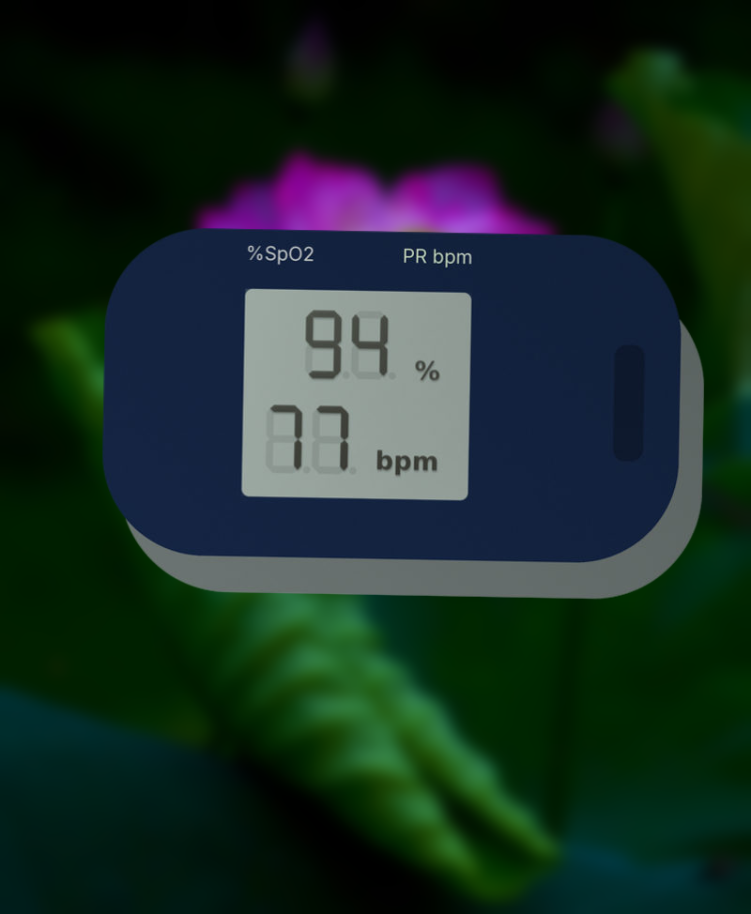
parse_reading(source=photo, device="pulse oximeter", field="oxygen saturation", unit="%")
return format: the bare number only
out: 94
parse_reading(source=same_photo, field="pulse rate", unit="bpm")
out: 77
